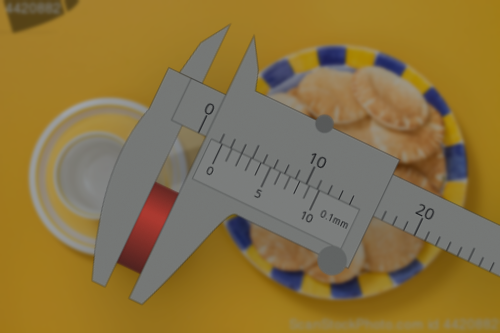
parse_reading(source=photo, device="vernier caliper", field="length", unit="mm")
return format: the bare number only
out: 2.2
